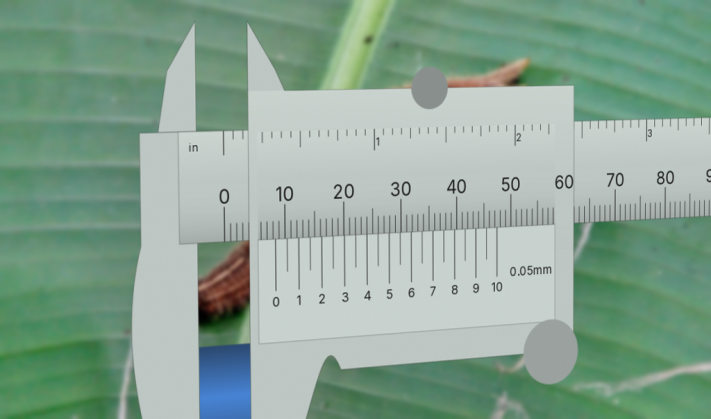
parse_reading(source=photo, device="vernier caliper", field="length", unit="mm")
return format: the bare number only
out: 8.4
